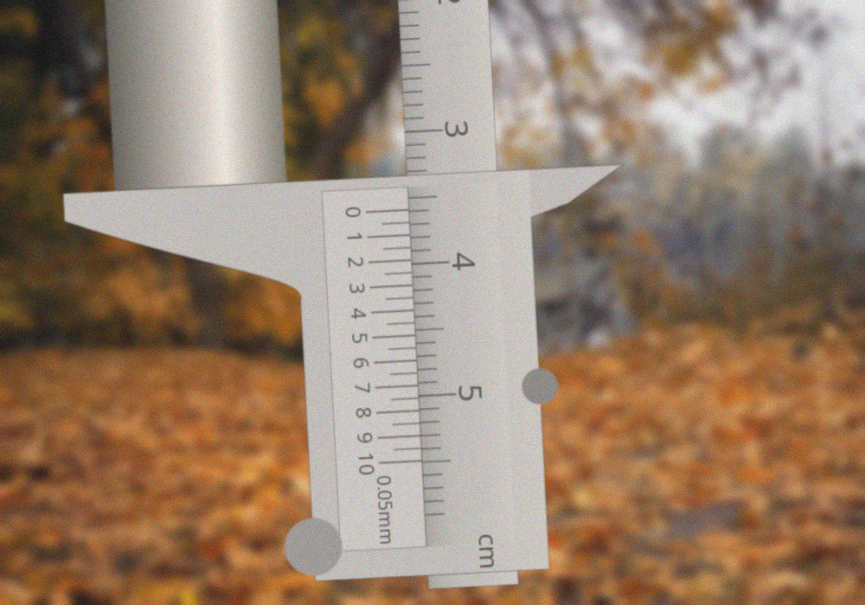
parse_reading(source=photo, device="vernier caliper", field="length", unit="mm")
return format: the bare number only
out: 35.9
